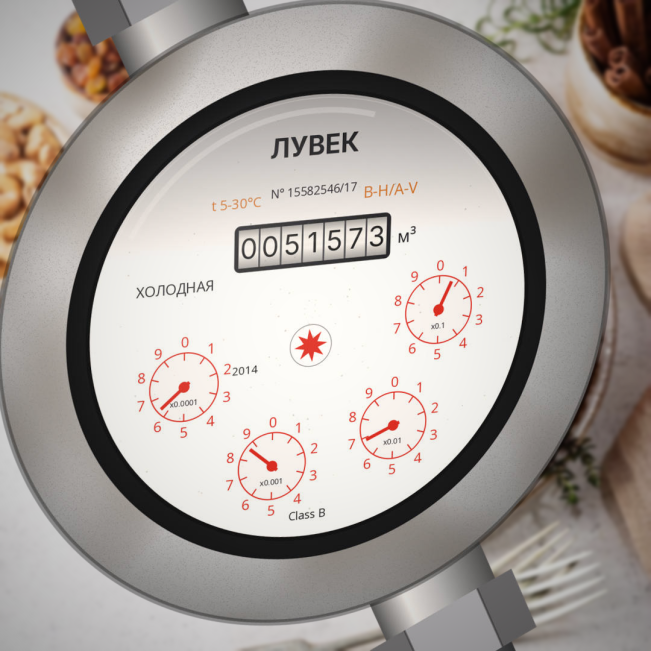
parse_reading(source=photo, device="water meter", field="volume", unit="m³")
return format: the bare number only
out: 51573.0686
